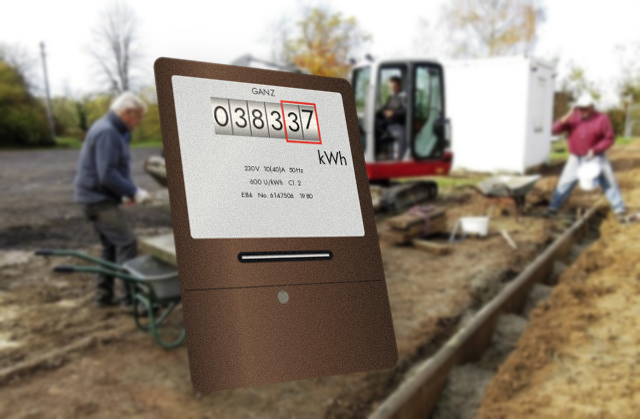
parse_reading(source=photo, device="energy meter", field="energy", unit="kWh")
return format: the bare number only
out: 383.37
